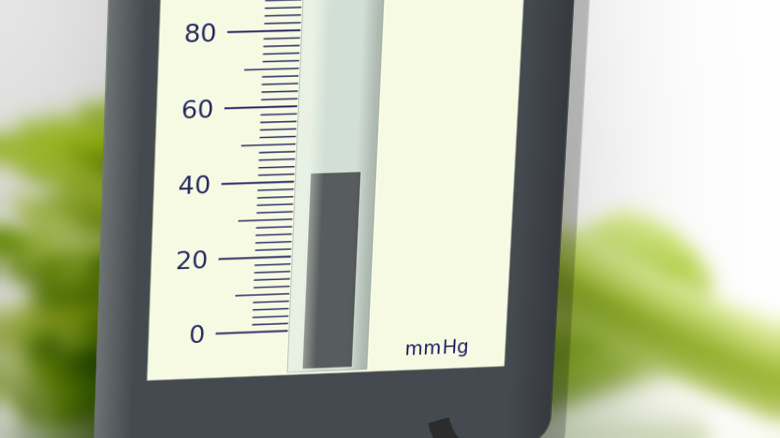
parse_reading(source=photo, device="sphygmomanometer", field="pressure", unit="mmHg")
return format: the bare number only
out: 42
